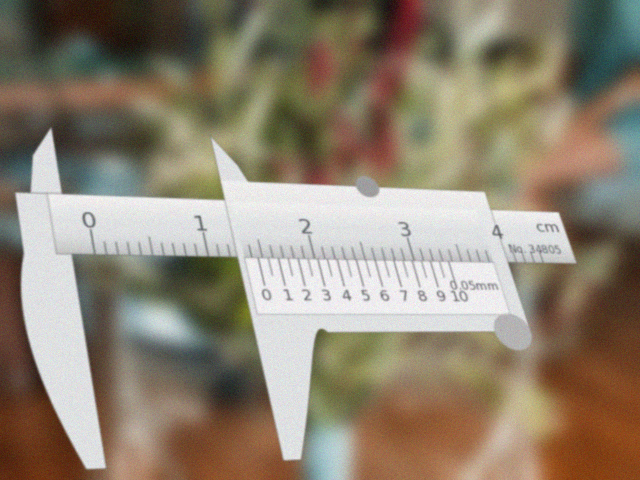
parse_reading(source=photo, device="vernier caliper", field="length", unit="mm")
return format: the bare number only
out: 14.6
